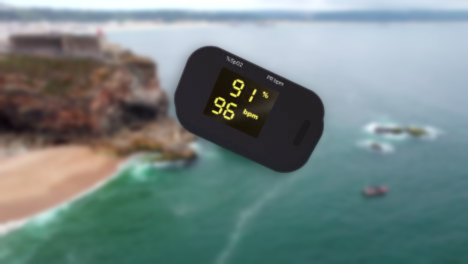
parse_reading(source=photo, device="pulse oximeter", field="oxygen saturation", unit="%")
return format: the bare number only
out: 91
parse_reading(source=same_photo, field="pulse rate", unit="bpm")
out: 96
